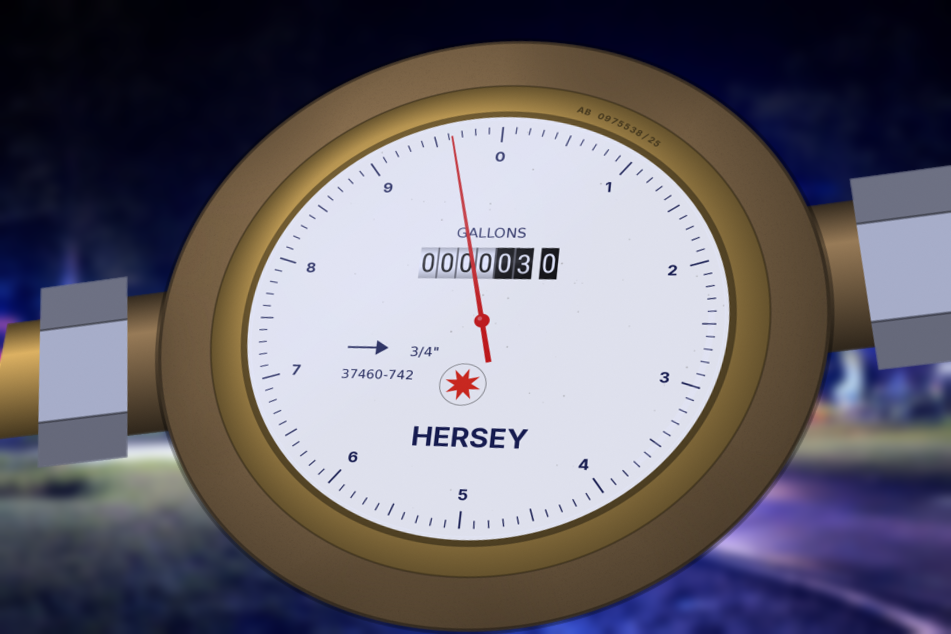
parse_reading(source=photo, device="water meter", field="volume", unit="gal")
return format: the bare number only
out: 29.6
